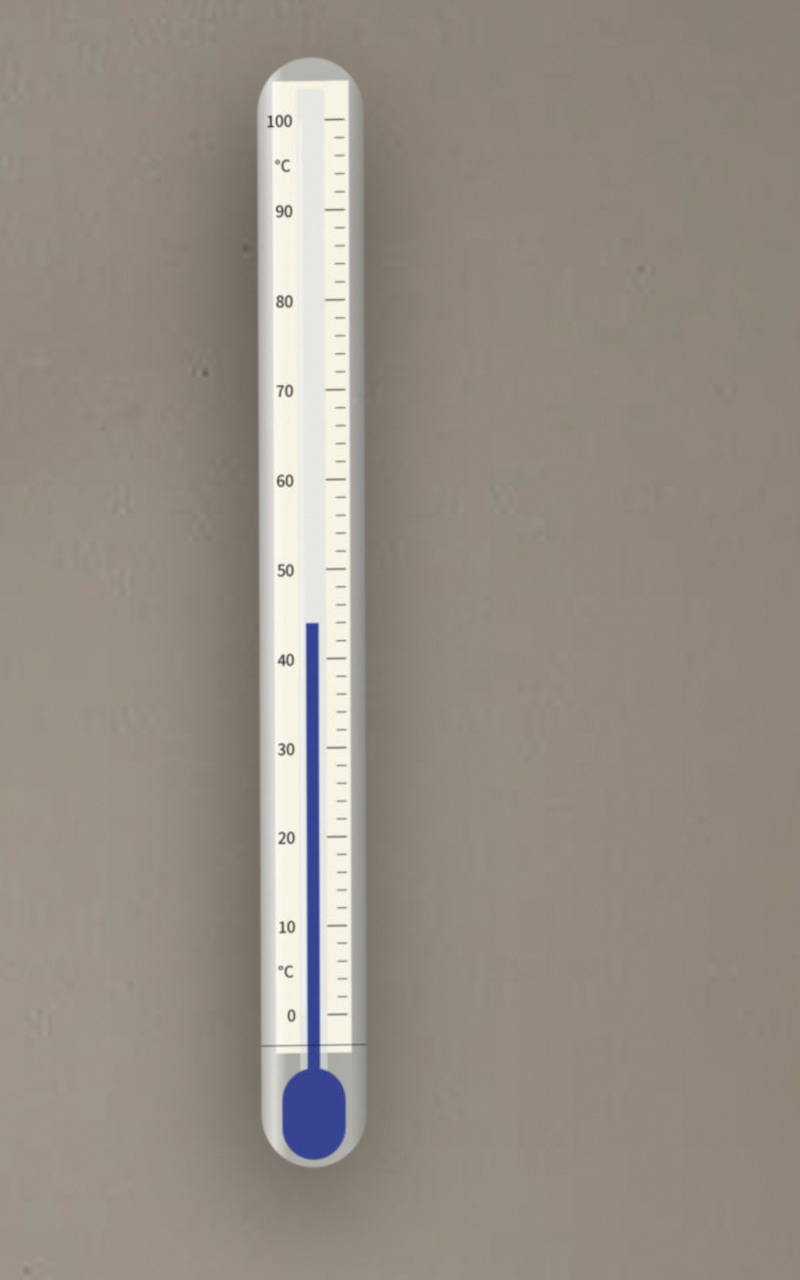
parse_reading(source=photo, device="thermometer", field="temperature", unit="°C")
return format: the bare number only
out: 44
